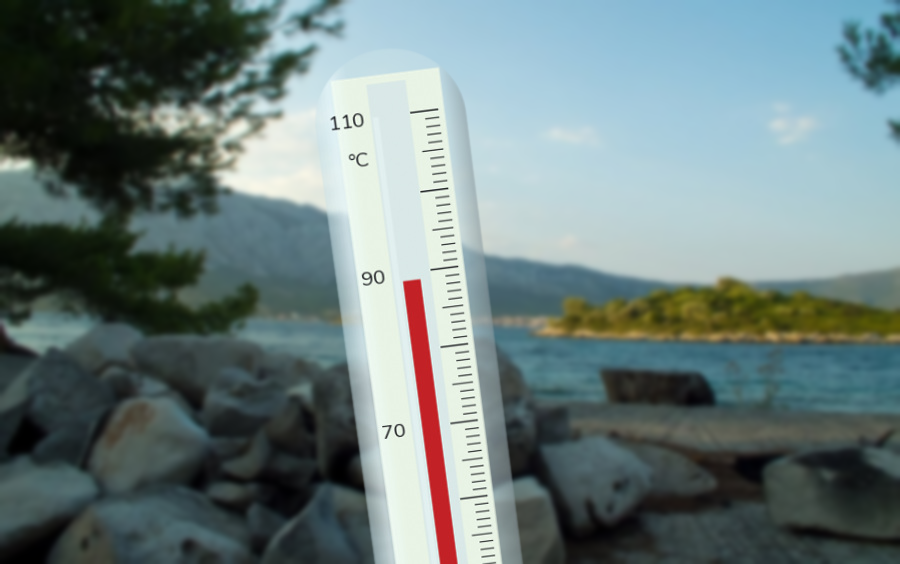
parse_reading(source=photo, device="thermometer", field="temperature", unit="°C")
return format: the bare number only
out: 89
